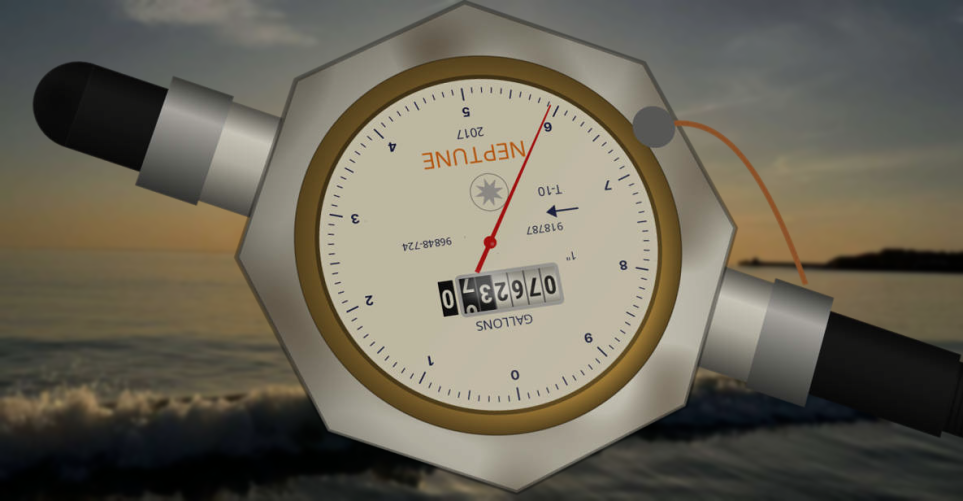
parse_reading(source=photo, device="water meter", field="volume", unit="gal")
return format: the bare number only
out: 762365.9
